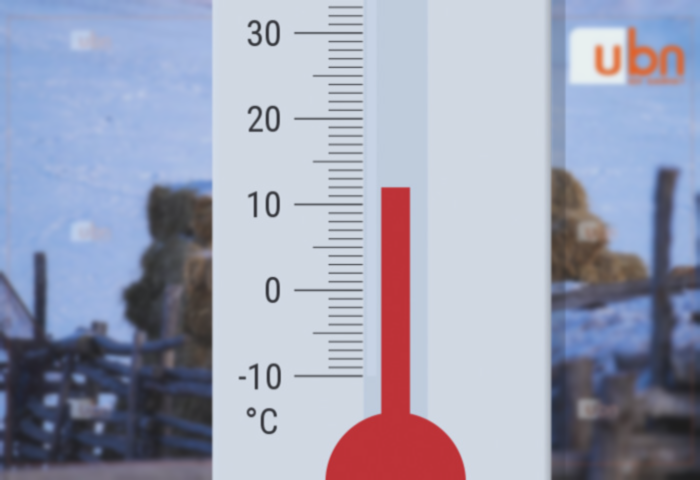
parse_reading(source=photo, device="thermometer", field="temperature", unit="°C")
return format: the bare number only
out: 12
